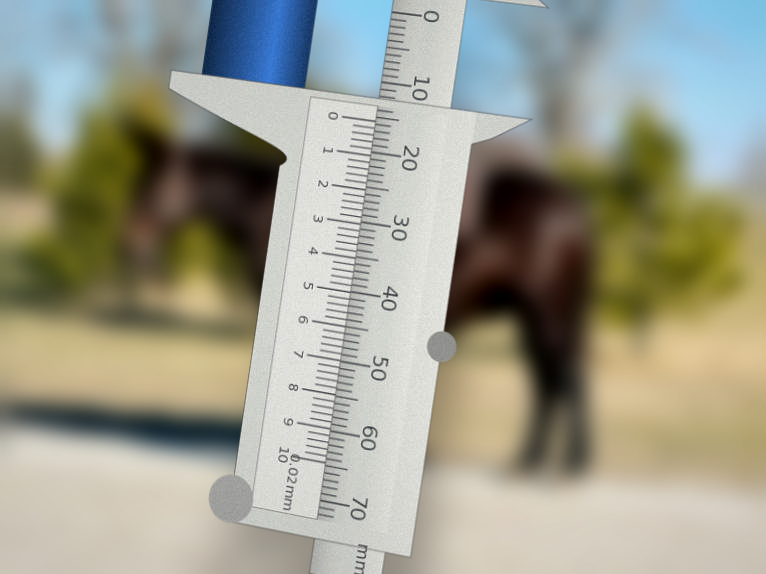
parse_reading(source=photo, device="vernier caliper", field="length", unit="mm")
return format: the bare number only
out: 15.6
